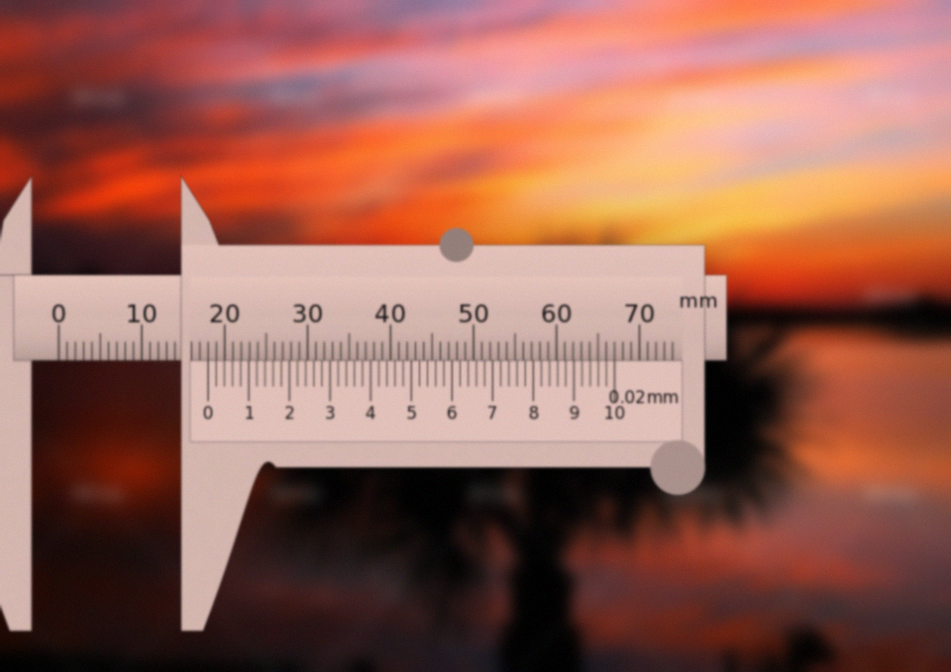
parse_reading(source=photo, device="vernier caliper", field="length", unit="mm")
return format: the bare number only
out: 18.0
